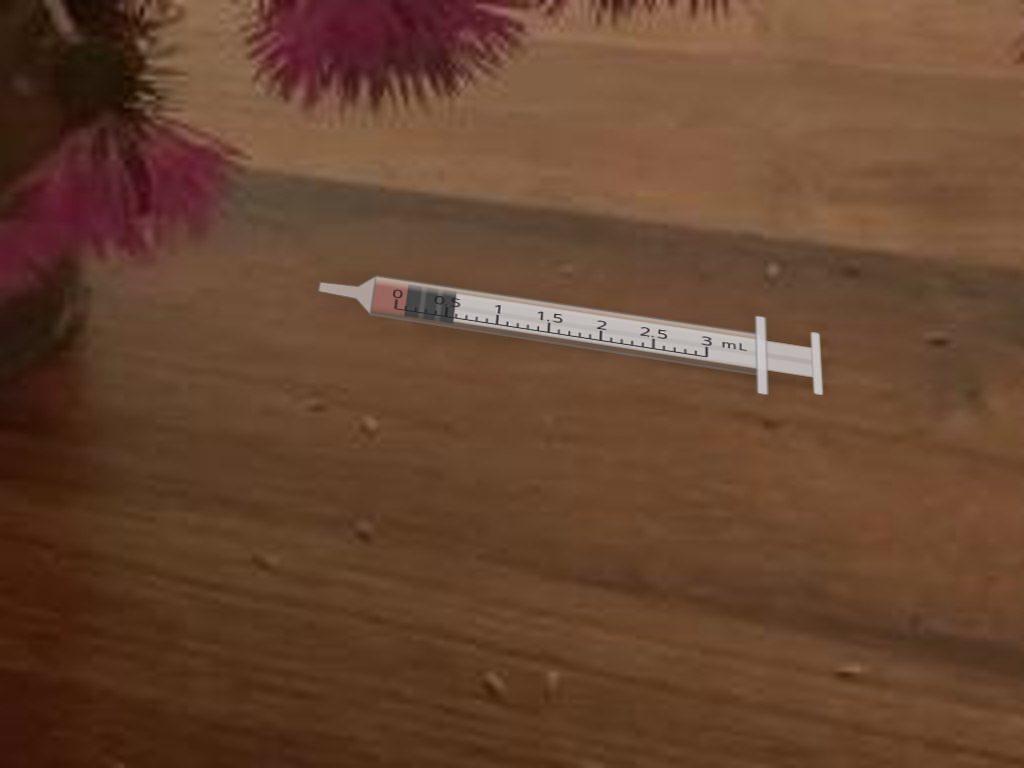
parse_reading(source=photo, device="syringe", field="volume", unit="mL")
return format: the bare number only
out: 0.1
